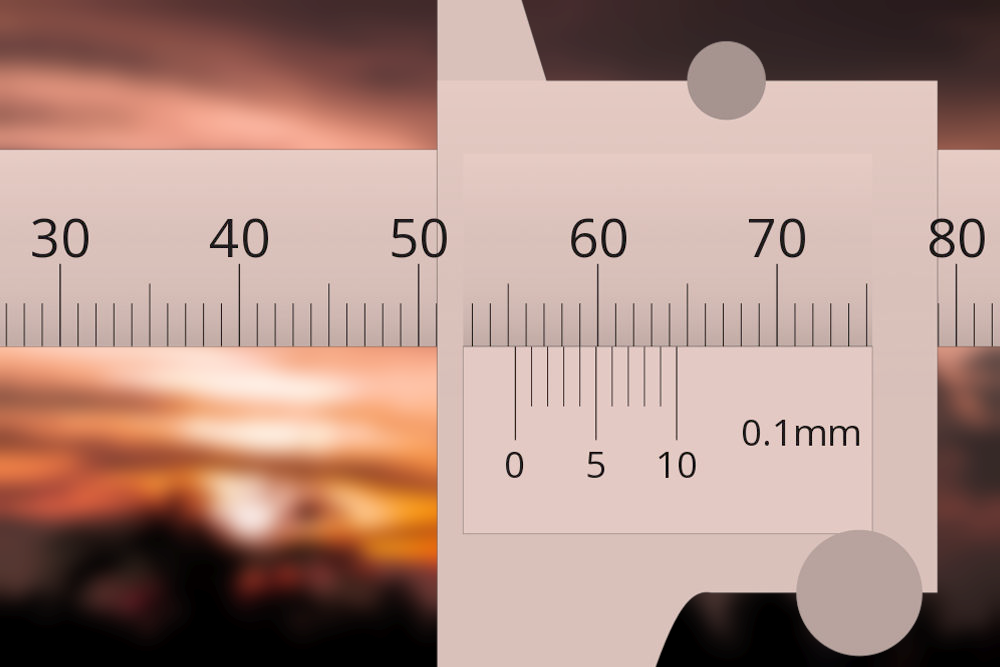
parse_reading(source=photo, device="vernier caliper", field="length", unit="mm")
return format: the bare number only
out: 55.4
